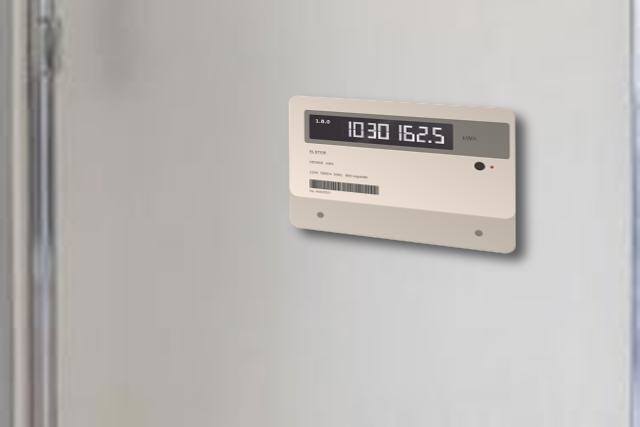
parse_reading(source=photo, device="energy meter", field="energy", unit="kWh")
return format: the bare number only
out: 1030162.5
